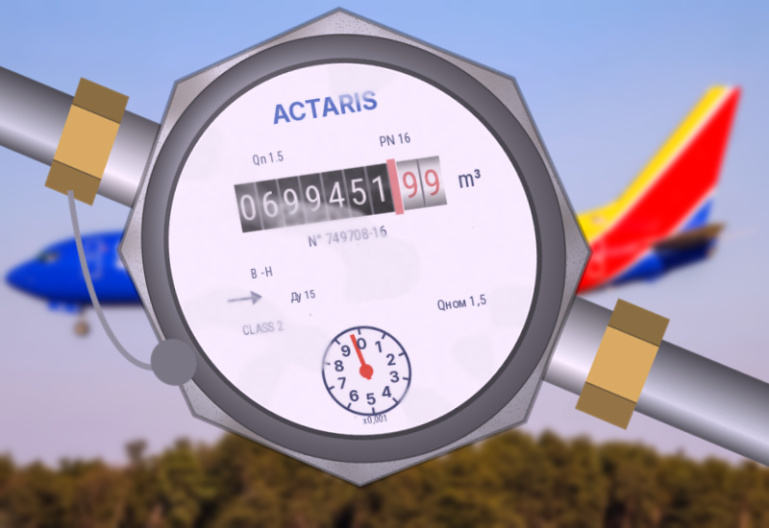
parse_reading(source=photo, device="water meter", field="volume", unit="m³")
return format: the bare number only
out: 699451.989
